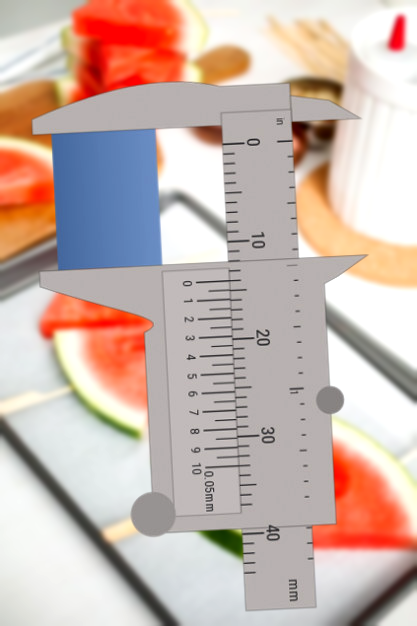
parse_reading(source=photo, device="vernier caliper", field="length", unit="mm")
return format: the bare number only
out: 14.0
